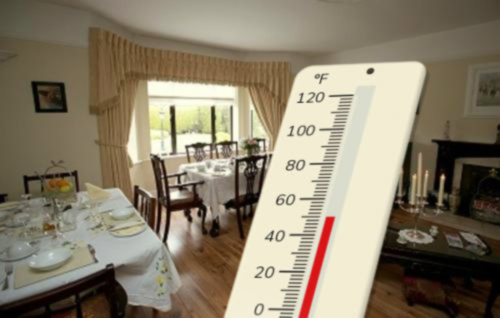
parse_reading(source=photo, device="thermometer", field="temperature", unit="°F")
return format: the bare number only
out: 50
